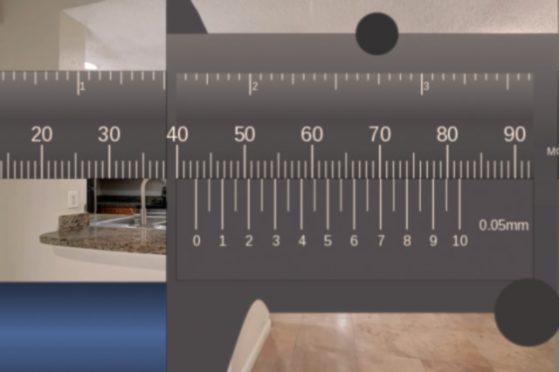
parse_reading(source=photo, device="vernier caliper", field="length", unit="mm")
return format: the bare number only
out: 42.8
